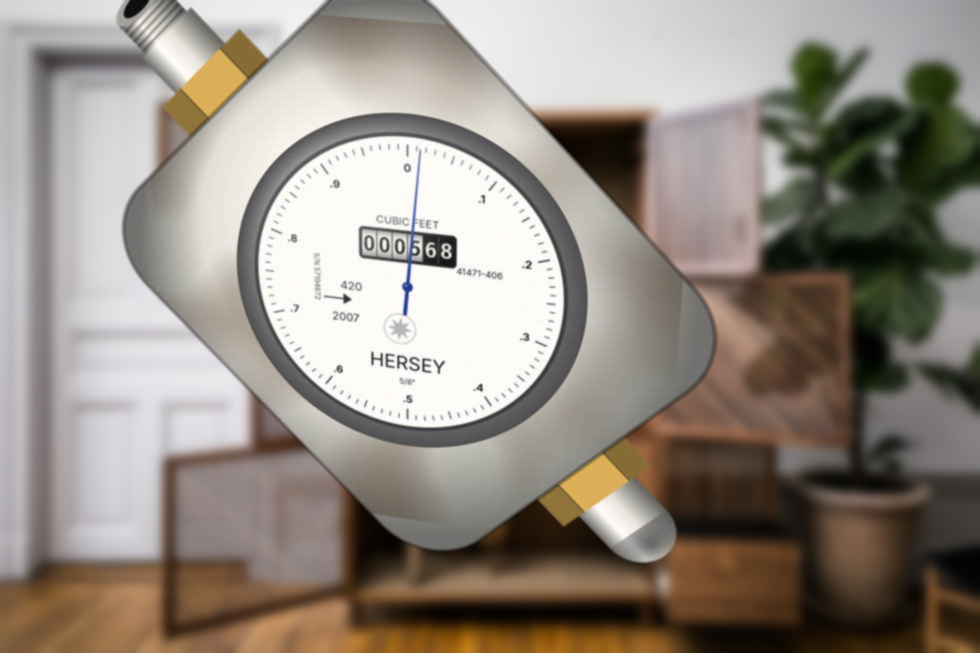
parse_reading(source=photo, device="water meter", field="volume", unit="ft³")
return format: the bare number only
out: 568.01
